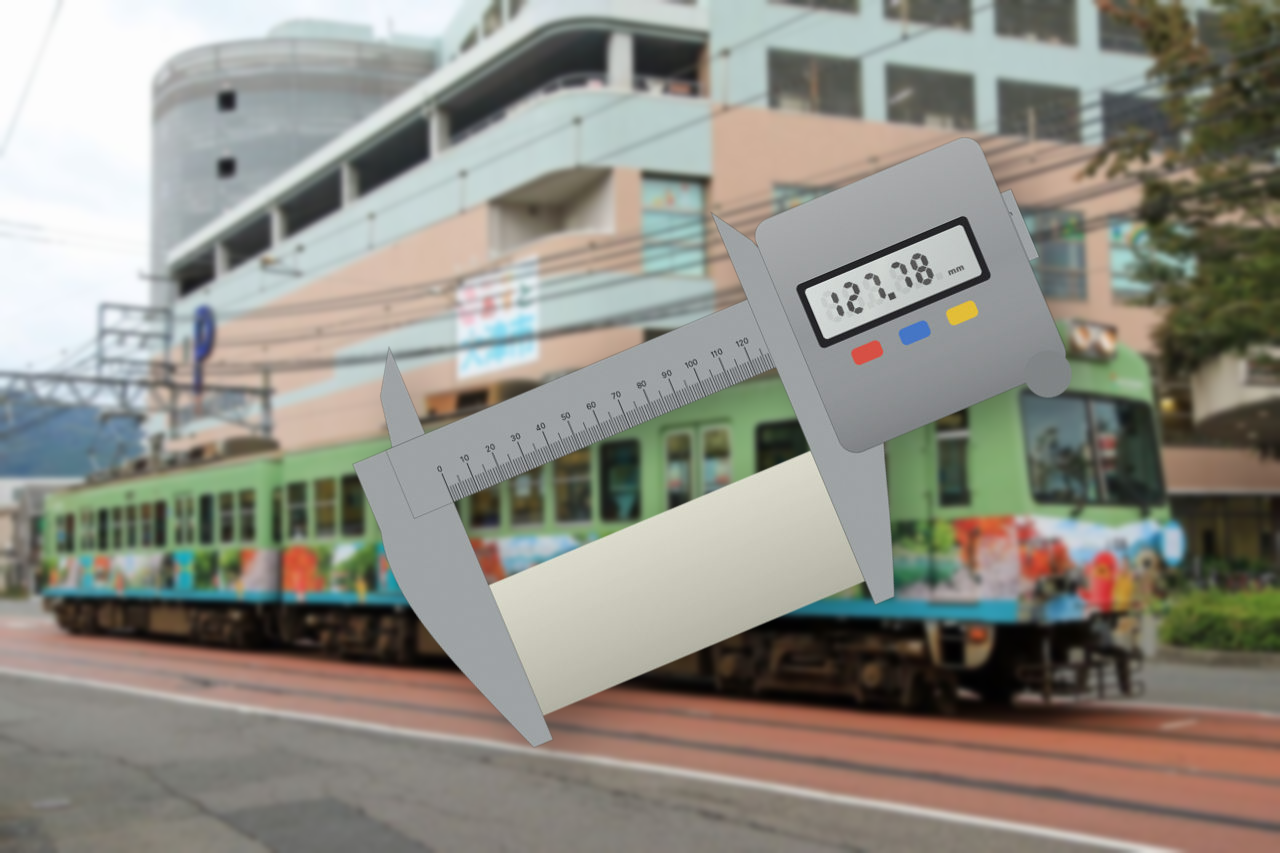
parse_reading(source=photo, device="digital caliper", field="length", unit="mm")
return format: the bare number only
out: 127.78
